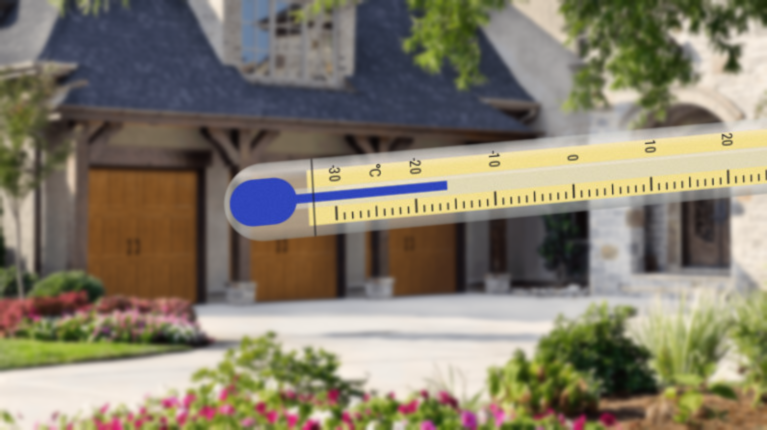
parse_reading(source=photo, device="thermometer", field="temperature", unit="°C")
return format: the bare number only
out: -16
